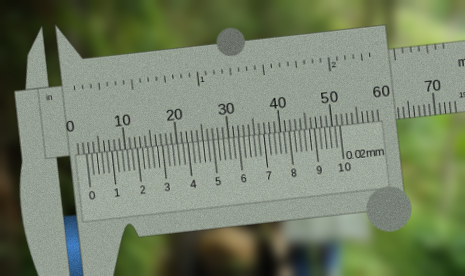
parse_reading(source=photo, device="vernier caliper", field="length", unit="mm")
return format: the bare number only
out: 2.5
